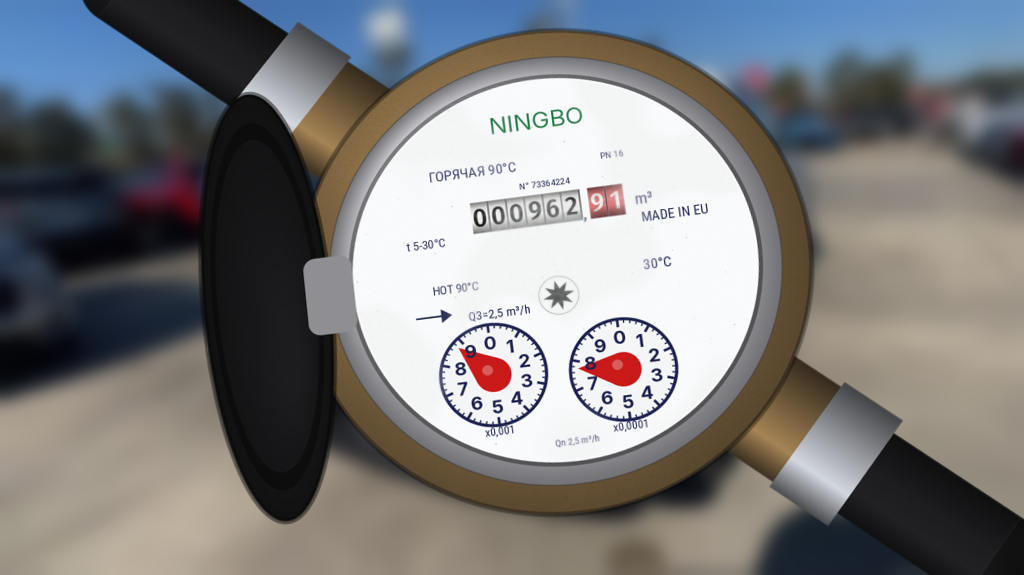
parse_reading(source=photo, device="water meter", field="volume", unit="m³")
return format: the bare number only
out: 962.9187
